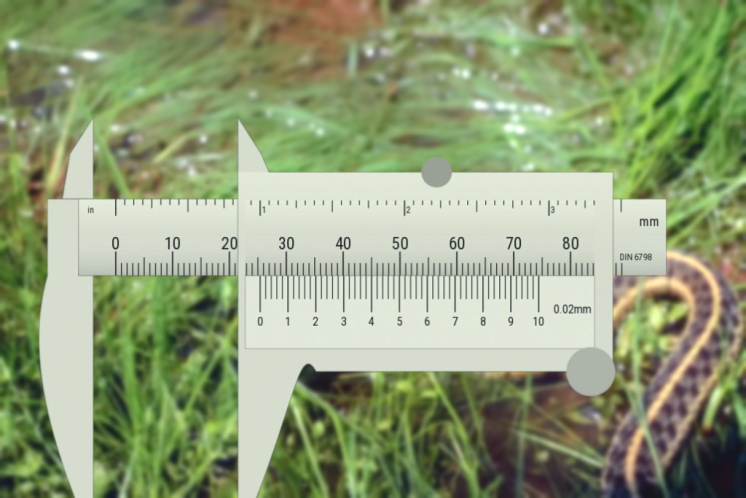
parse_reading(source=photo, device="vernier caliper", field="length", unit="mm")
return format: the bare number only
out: 25.4
